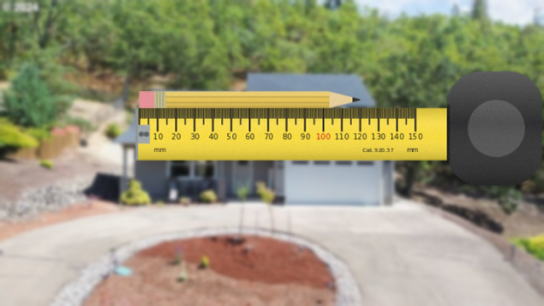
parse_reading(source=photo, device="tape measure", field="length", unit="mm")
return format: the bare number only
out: 120
